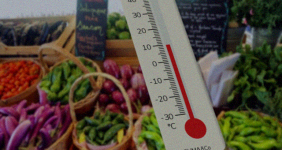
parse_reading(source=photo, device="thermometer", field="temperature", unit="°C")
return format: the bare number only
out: 10
